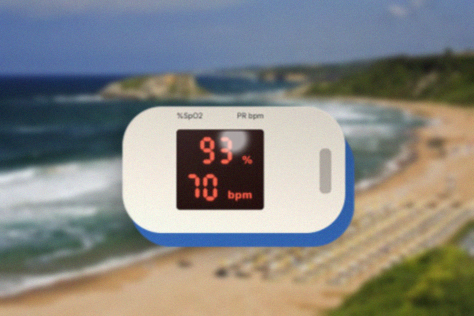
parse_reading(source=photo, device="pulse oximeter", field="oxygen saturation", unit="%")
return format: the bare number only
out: 93
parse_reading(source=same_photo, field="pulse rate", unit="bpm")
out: 70
